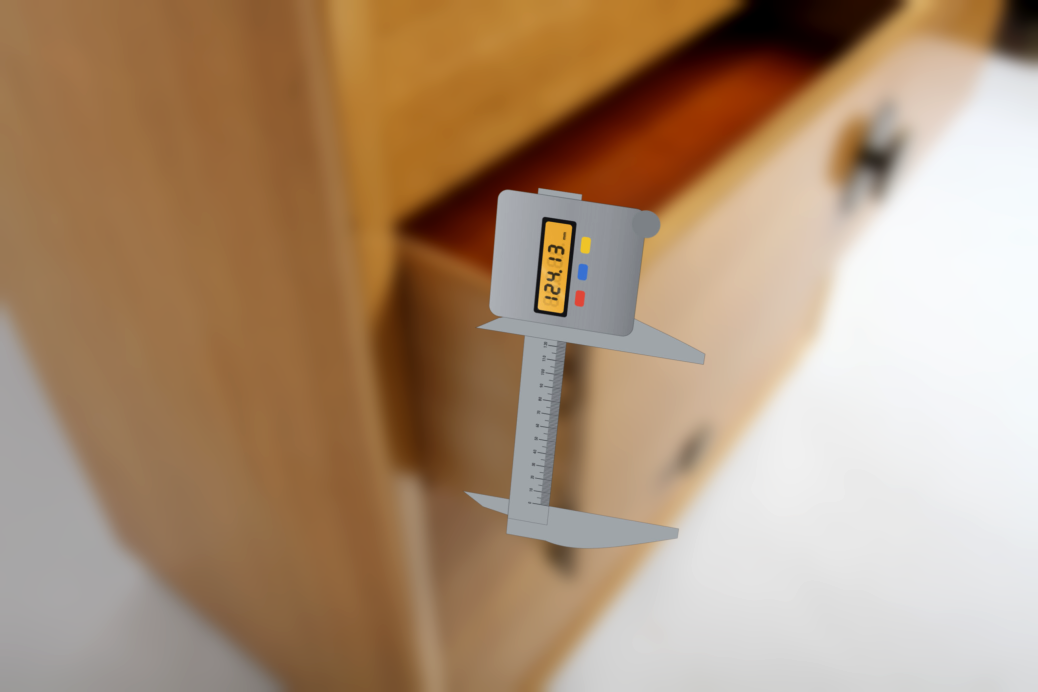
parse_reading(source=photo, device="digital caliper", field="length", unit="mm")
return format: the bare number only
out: 124.13
